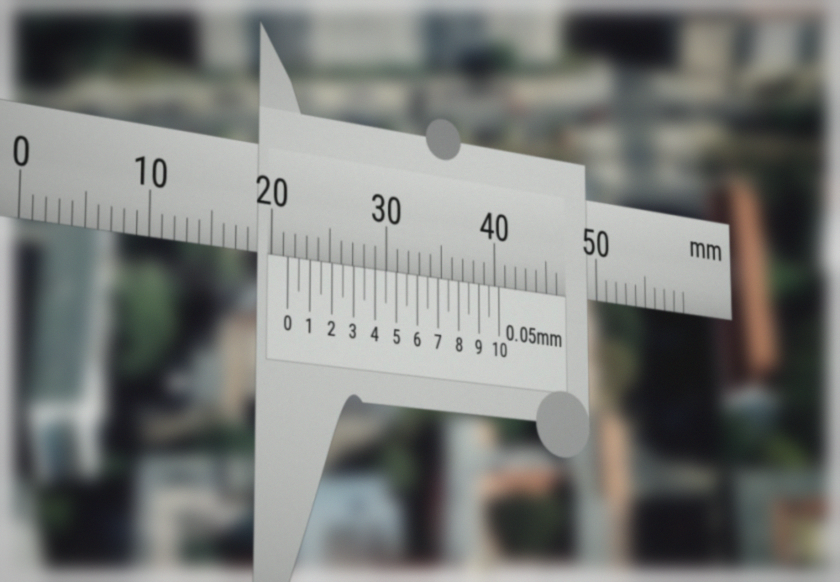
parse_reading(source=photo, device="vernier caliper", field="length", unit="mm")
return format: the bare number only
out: 21.4
